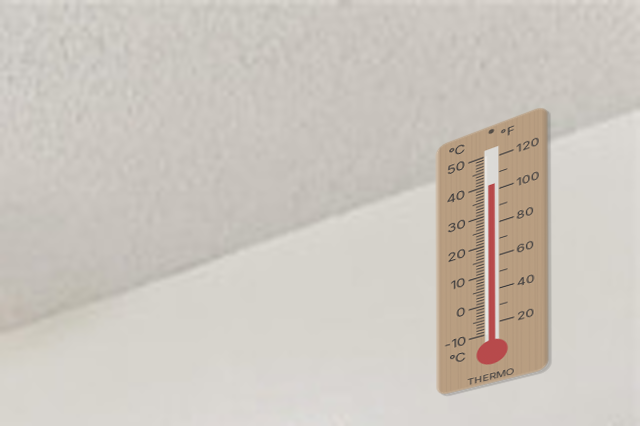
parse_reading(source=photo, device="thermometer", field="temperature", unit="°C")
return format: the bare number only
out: 40
